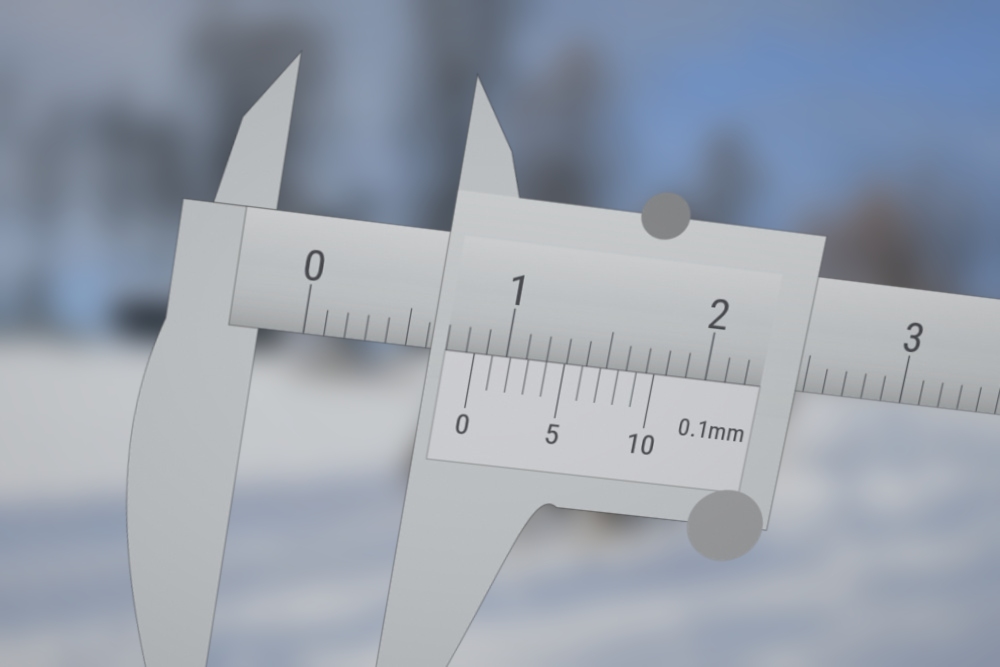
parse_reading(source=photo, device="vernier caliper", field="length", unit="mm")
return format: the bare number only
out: 8.4
